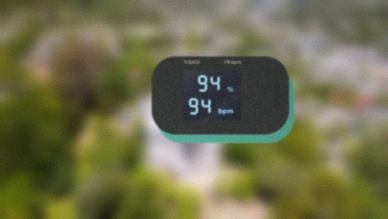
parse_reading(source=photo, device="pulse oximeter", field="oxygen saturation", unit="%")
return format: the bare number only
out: 94
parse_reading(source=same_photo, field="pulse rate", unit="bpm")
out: 94
